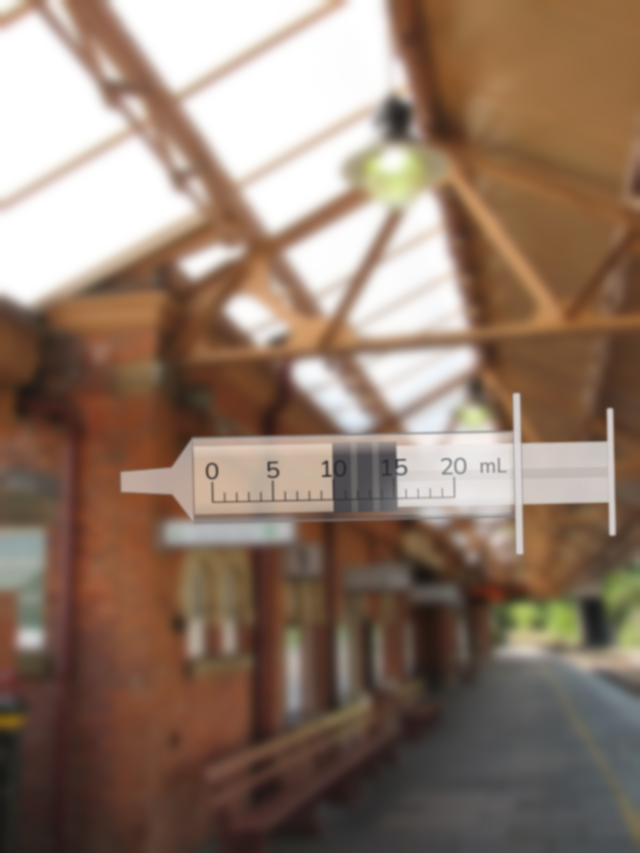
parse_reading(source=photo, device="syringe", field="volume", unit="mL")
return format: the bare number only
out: 10
